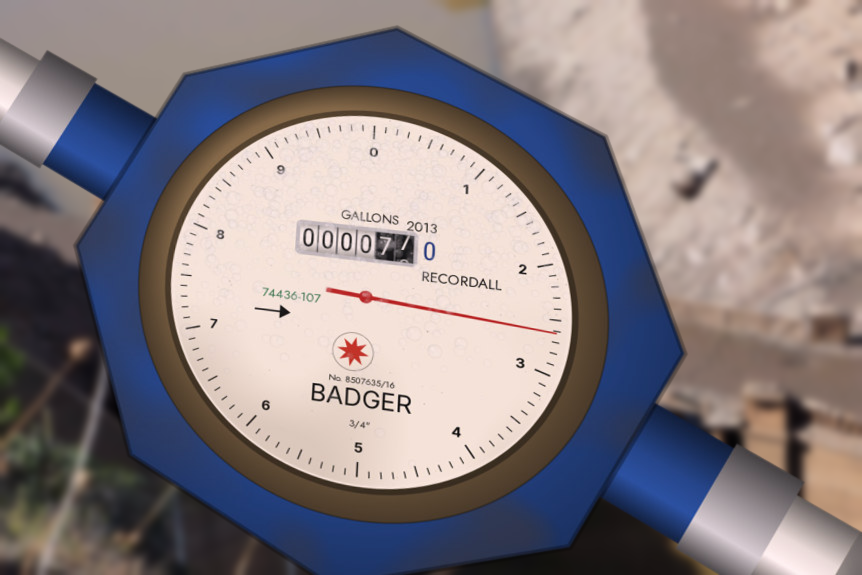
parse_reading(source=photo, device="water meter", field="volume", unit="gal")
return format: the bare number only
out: 772.6
